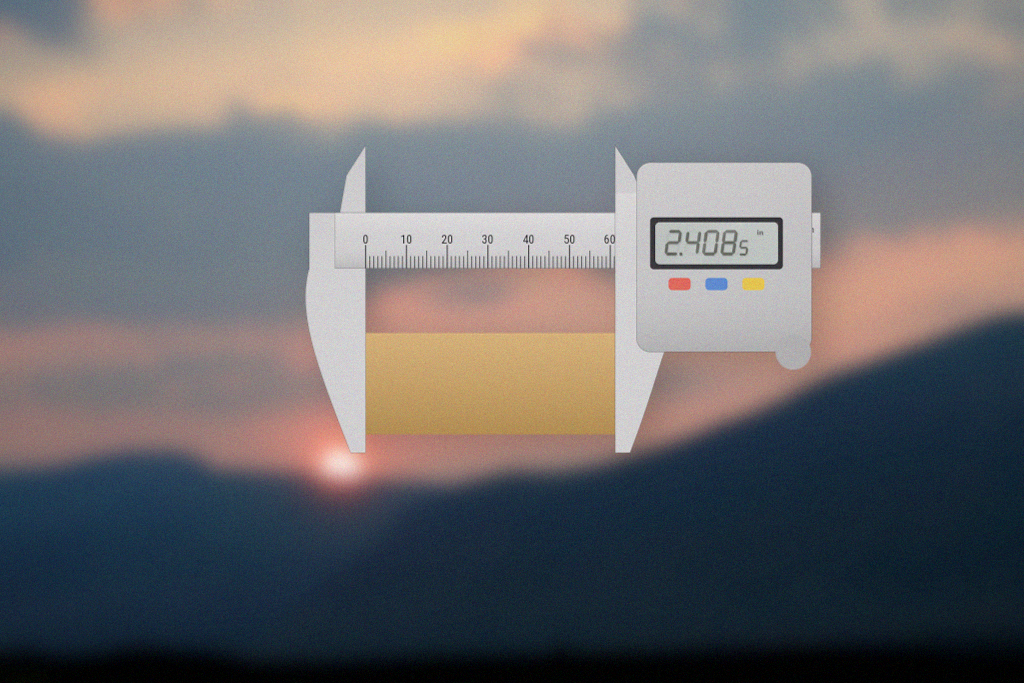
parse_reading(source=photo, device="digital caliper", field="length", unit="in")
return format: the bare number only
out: 2.4085
